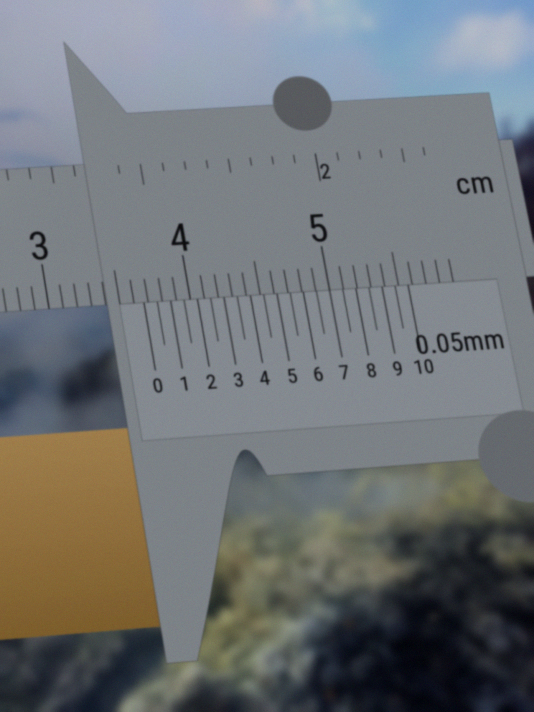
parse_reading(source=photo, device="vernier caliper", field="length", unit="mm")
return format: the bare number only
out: 36.7
